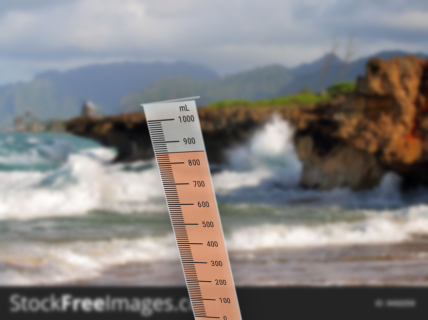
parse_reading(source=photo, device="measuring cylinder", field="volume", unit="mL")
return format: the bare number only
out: 850
